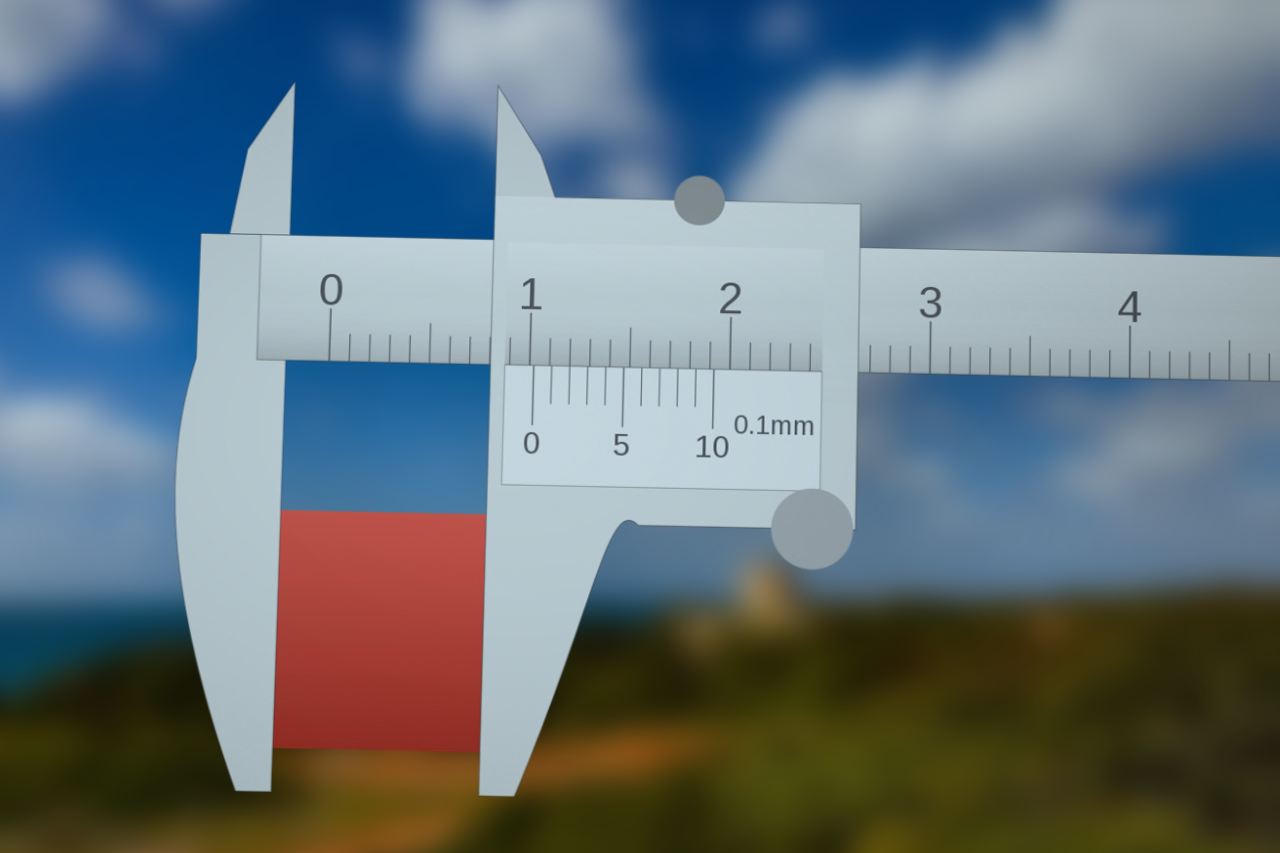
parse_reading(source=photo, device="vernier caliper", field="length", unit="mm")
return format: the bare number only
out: 10.2
